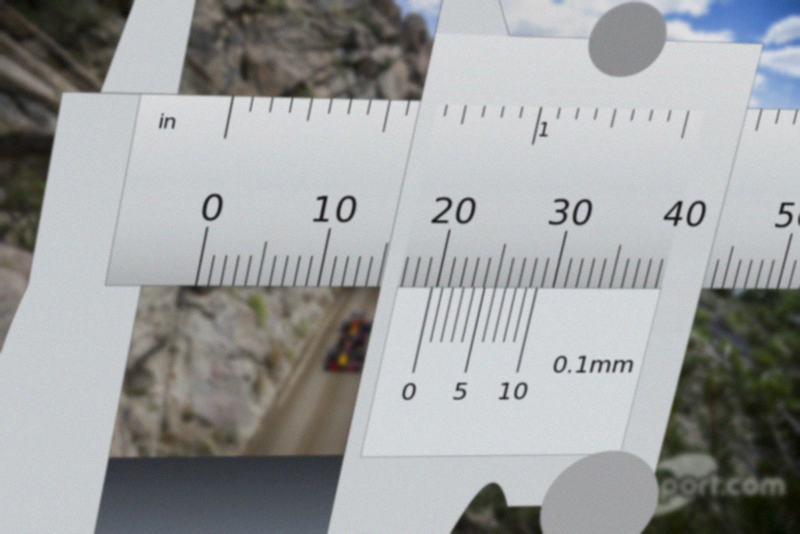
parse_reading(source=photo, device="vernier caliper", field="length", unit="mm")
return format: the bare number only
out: 19.6
